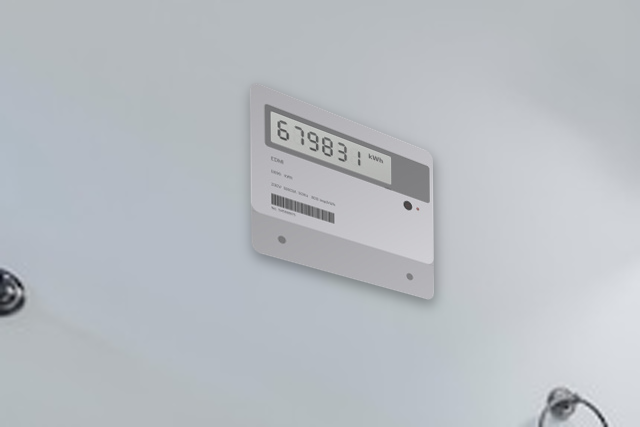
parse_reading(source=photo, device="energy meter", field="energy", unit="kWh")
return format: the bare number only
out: 679831
